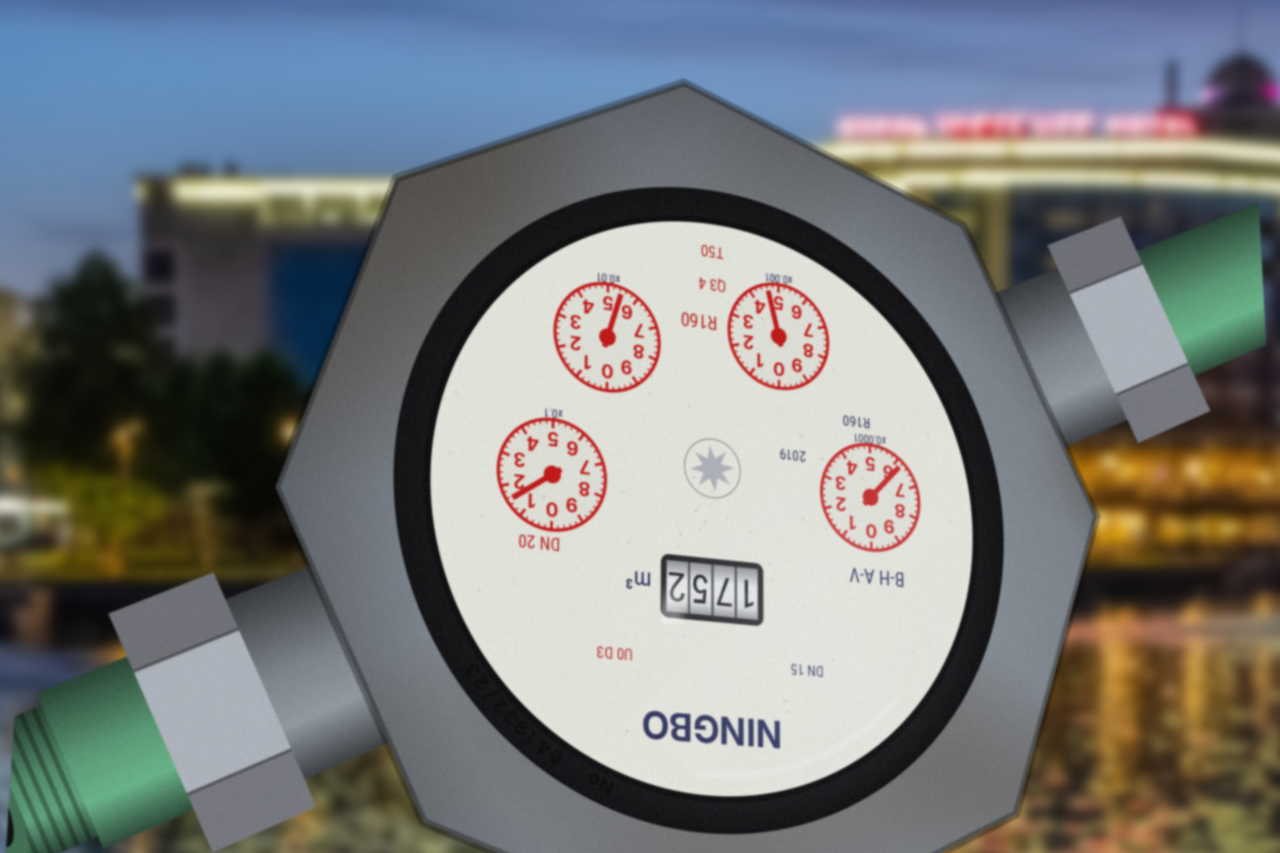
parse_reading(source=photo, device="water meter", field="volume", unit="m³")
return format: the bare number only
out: 1752.1546
